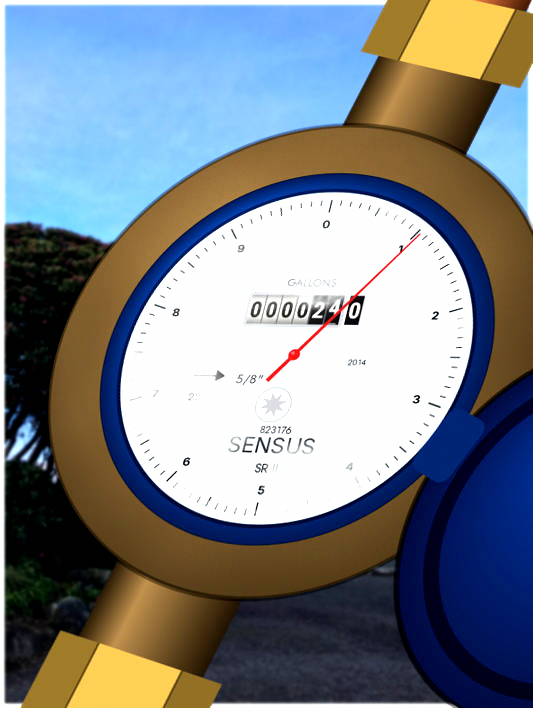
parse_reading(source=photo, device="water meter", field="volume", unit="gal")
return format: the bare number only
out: 241.0
